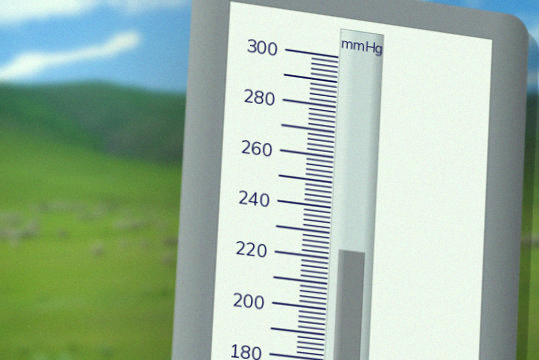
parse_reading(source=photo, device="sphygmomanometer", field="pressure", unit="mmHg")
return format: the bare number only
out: 224
